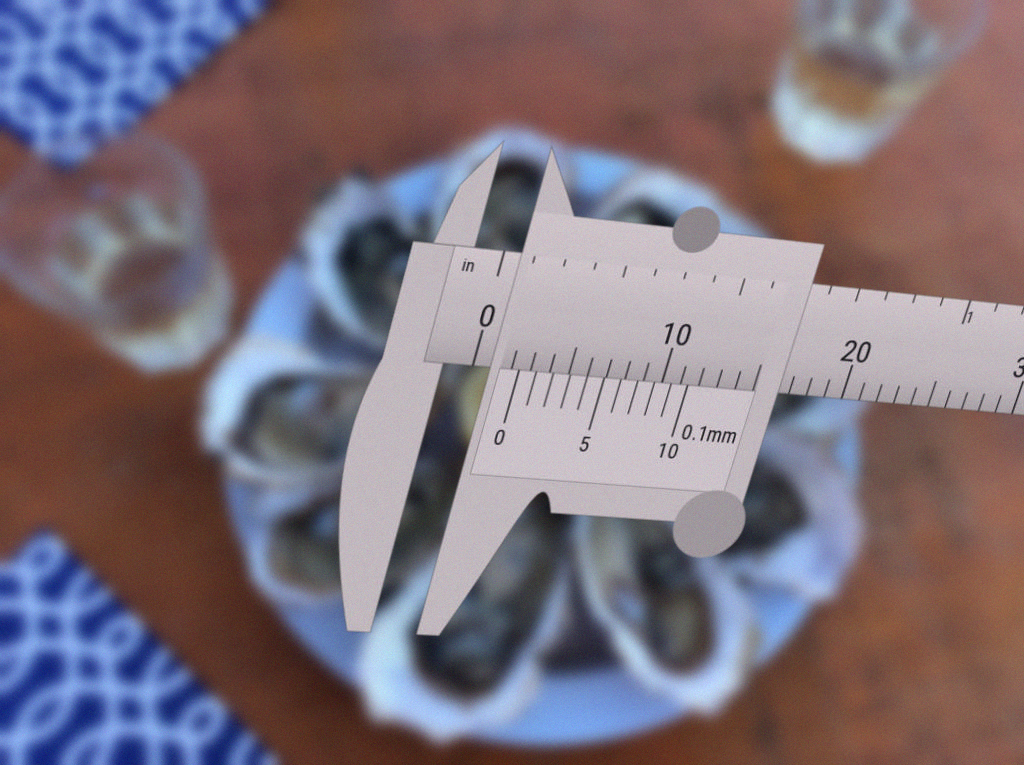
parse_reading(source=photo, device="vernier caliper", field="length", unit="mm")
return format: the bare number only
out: 2.4
